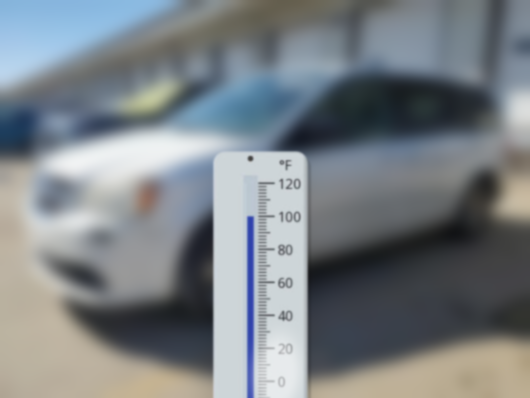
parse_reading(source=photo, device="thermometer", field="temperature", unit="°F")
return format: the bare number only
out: 100
